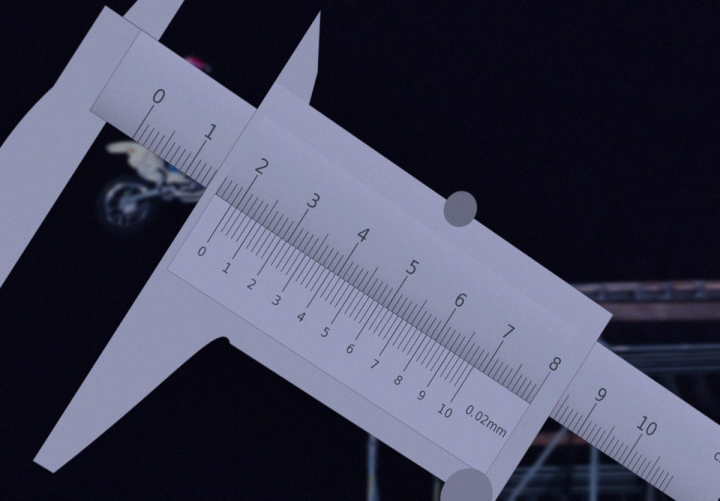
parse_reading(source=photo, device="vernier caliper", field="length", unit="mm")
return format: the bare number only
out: 19.0
